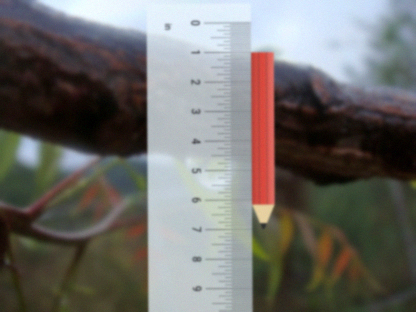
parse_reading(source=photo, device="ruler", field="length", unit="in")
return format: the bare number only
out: 6
